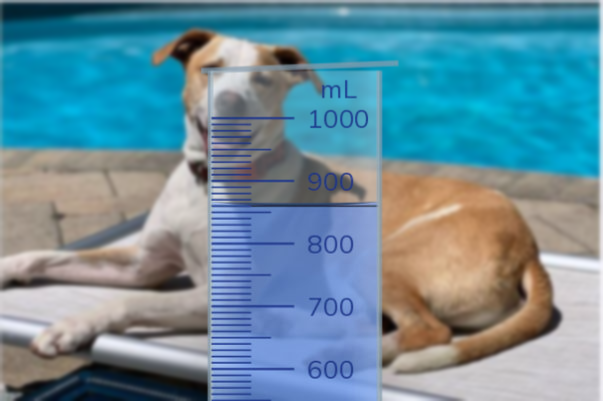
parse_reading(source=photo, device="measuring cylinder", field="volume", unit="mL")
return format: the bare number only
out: 860
